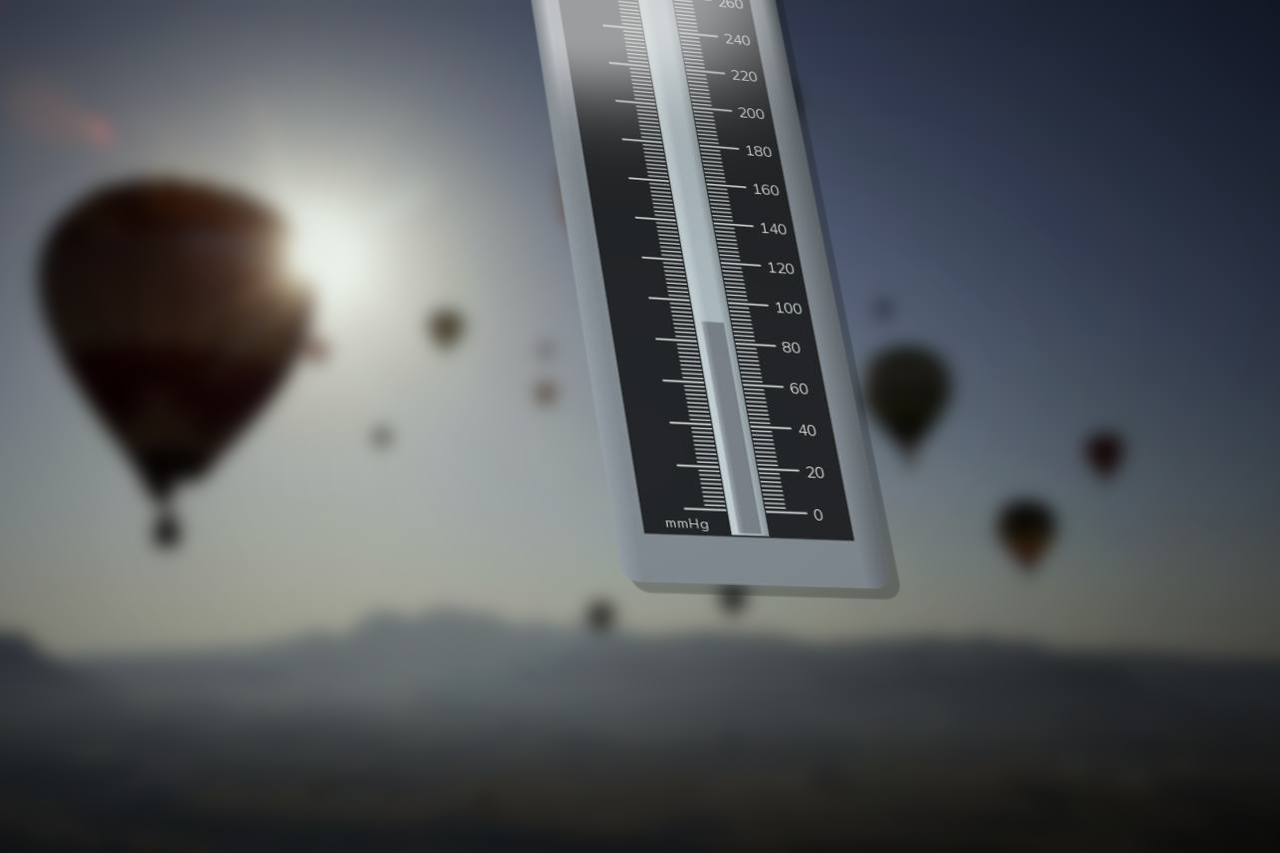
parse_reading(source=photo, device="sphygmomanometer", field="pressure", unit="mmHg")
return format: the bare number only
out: 90
